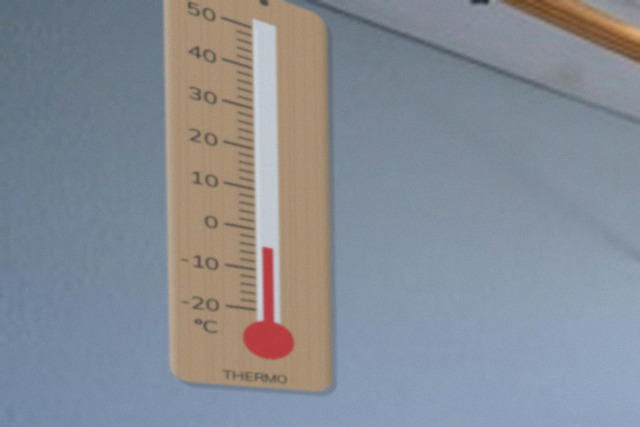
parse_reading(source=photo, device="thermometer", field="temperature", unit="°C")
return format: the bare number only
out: -4
